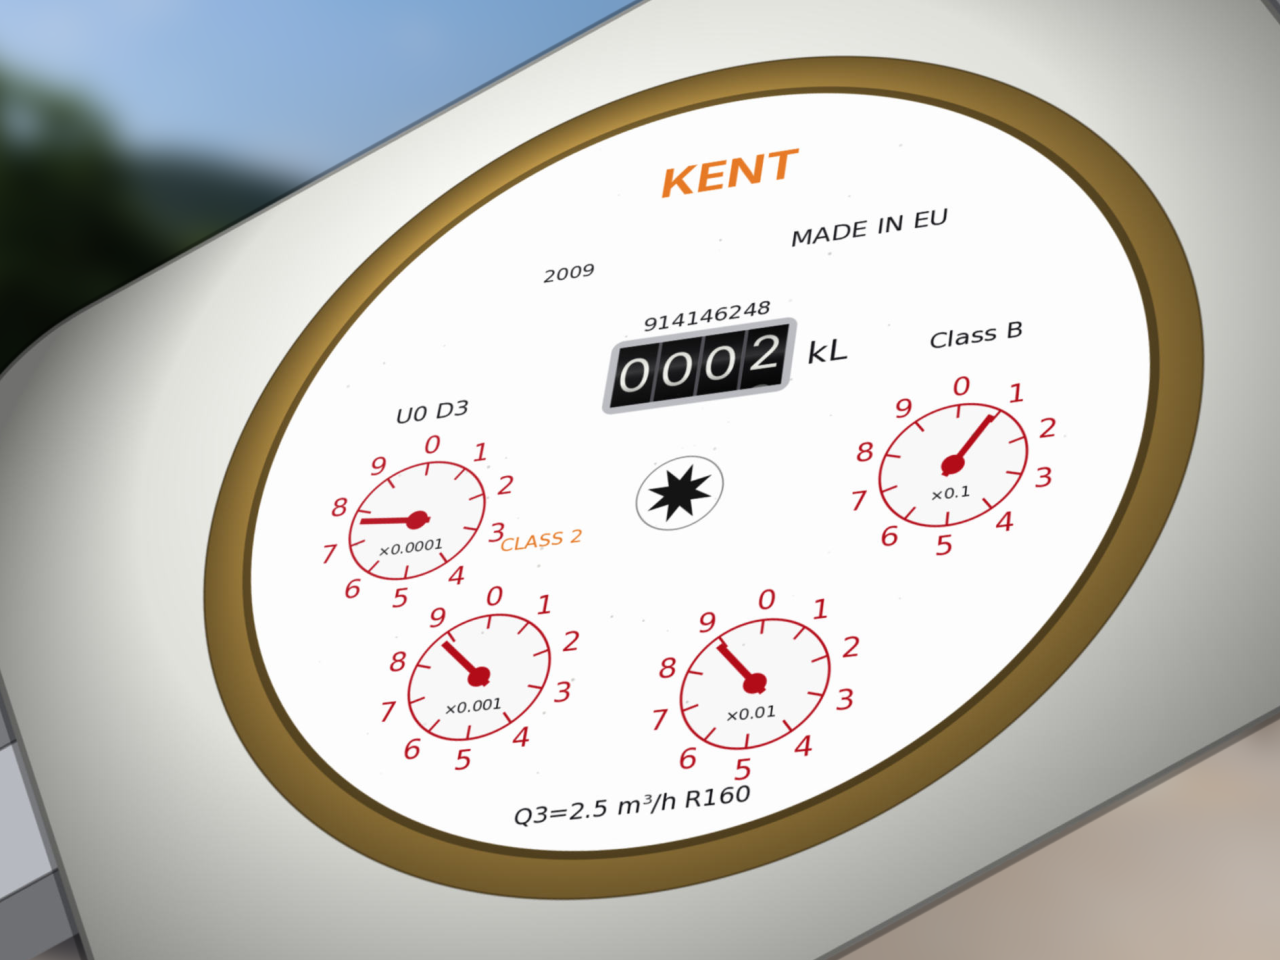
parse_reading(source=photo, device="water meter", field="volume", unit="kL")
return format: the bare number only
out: 2.0887
